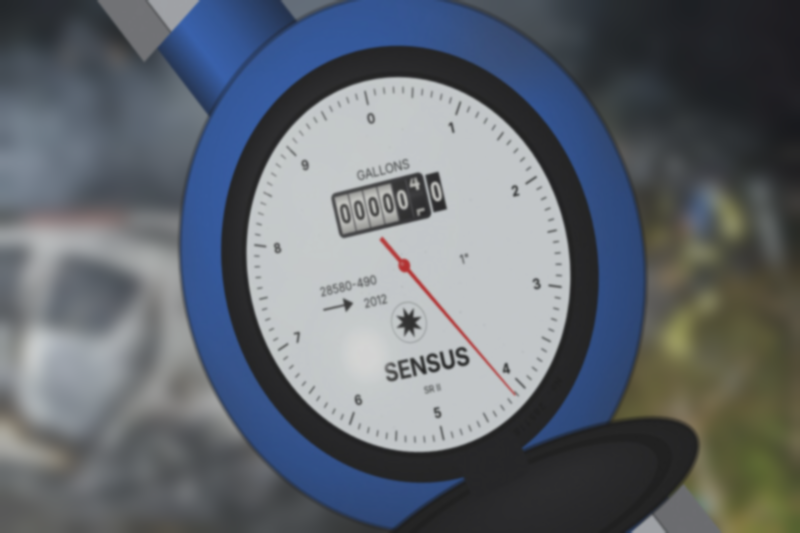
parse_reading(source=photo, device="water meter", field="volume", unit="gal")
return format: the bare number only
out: 44.1
